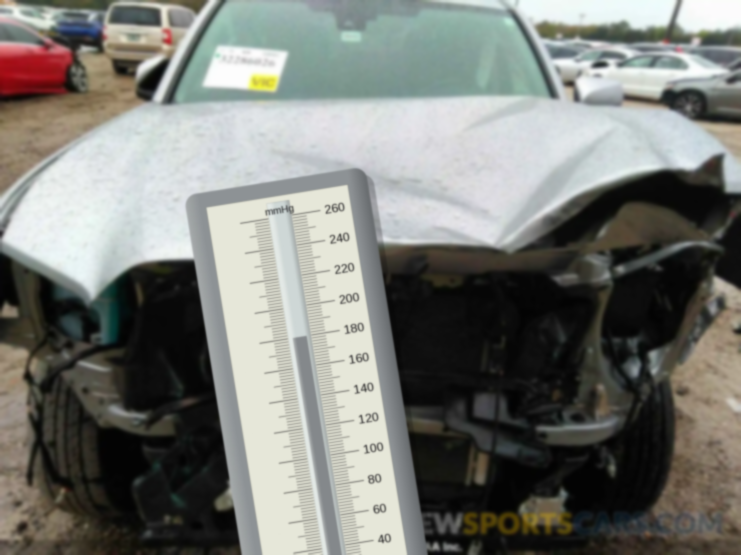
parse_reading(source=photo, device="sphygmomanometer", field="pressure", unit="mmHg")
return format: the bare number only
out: 180
